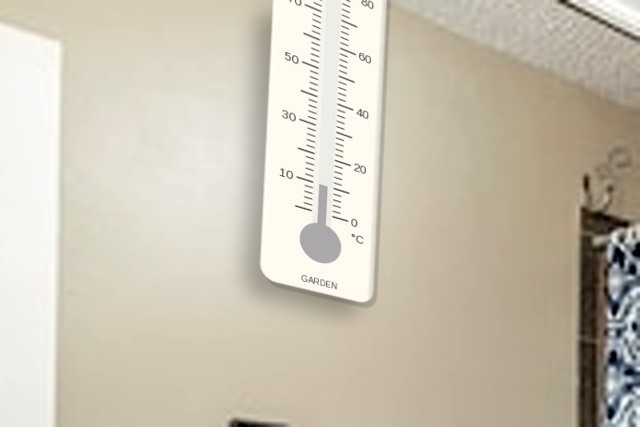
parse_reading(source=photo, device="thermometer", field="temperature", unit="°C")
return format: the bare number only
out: 10
